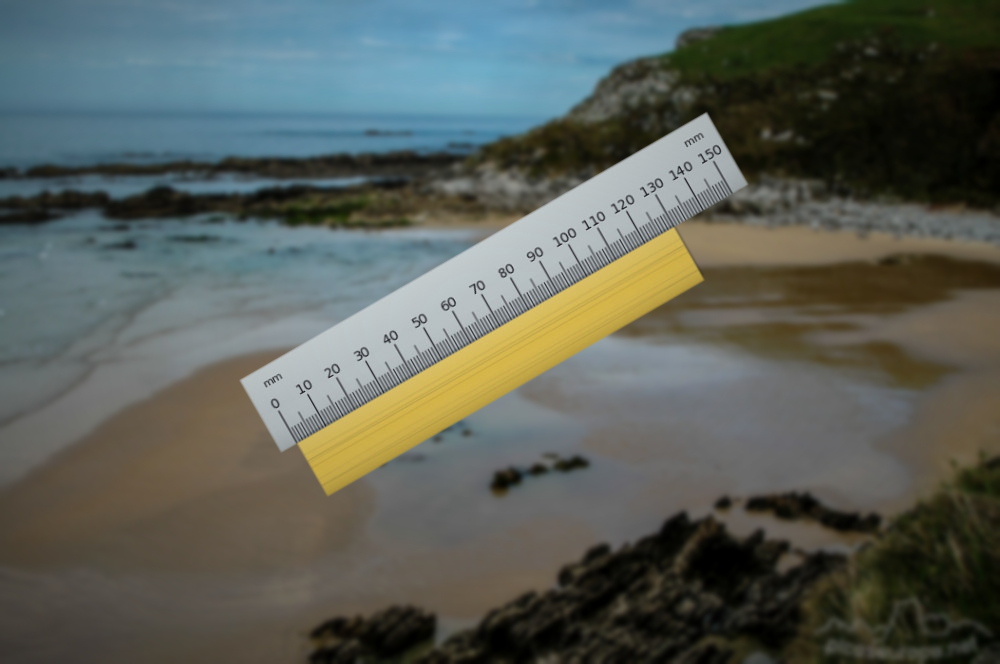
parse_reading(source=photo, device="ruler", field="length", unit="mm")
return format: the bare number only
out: 130
